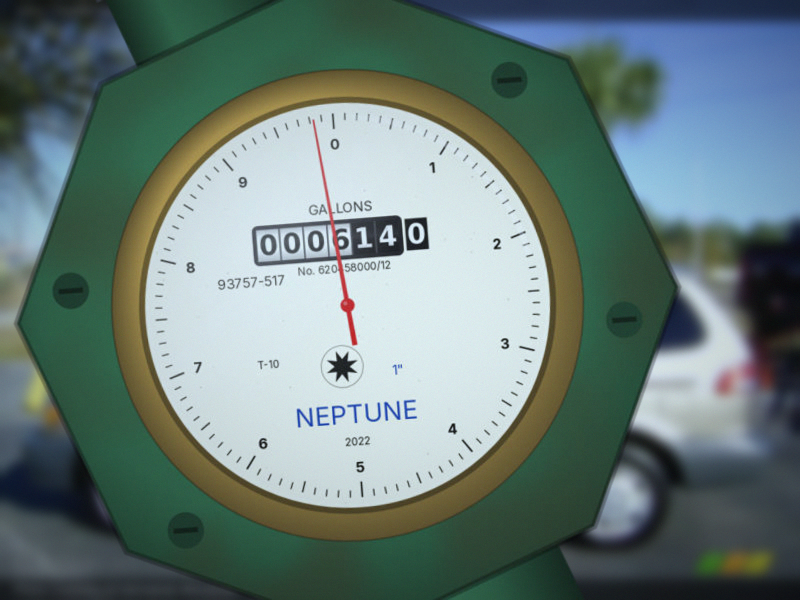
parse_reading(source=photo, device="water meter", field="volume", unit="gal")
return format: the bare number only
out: 6139.8
